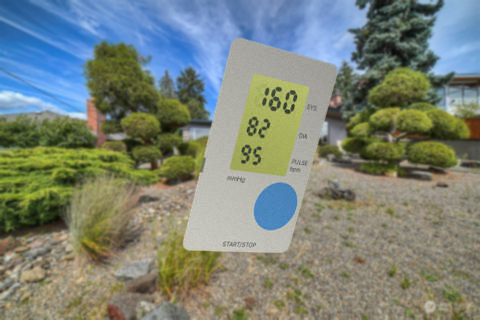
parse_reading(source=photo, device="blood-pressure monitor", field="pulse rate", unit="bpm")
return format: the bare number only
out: 95
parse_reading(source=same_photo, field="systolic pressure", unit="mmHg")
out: 160
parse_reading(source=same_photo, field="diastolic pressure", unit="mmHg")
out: 82
